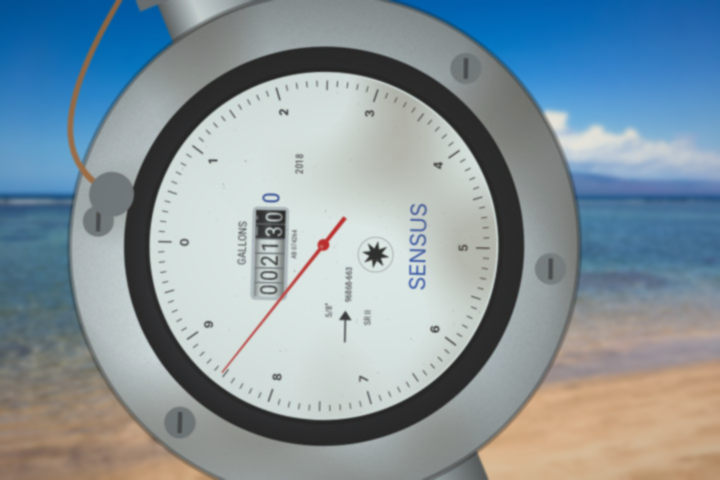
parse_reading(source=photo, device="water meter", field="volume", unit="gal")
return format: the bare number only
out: 21298.5
